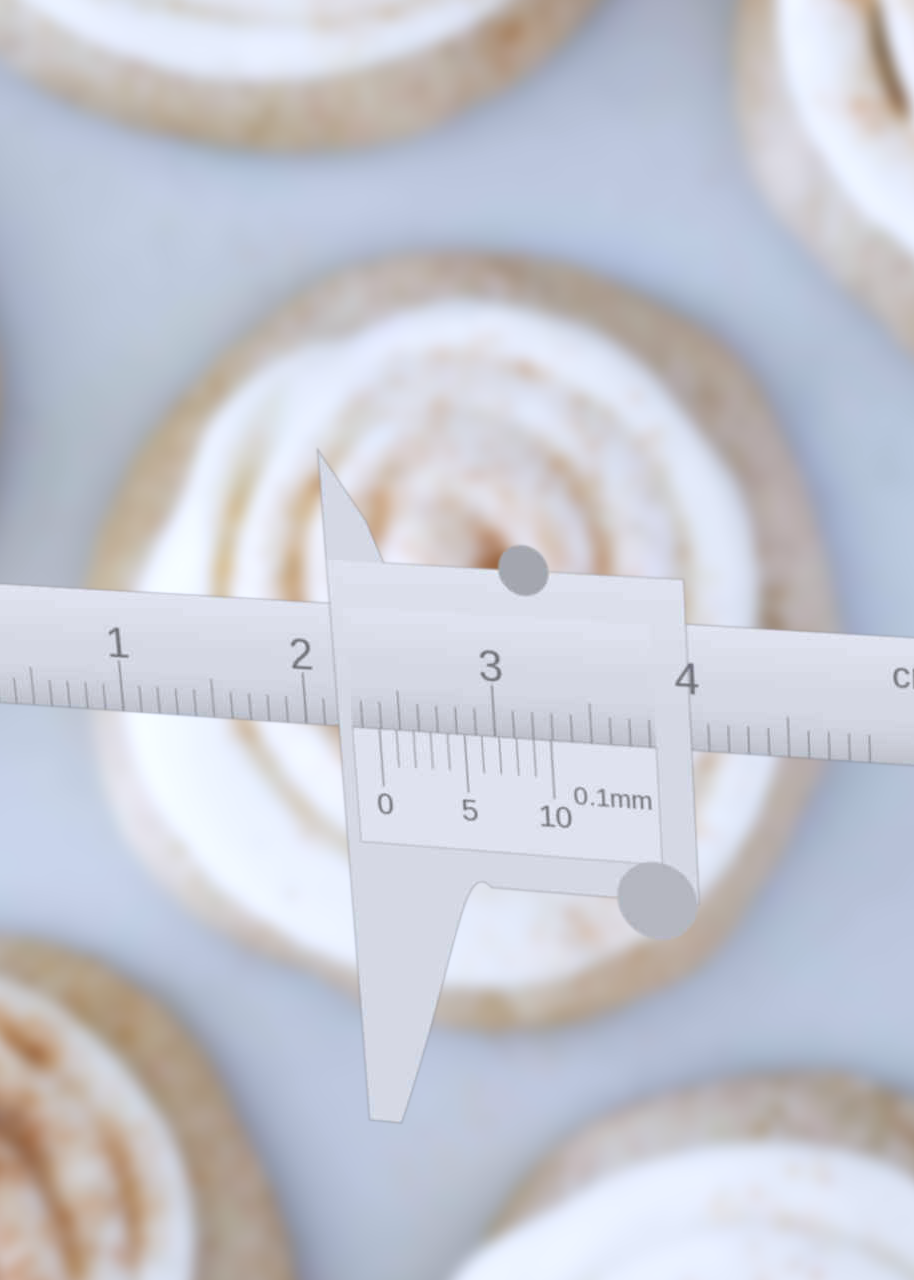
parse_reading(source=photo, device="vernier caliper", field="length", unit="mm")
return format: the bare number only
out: 23.9
